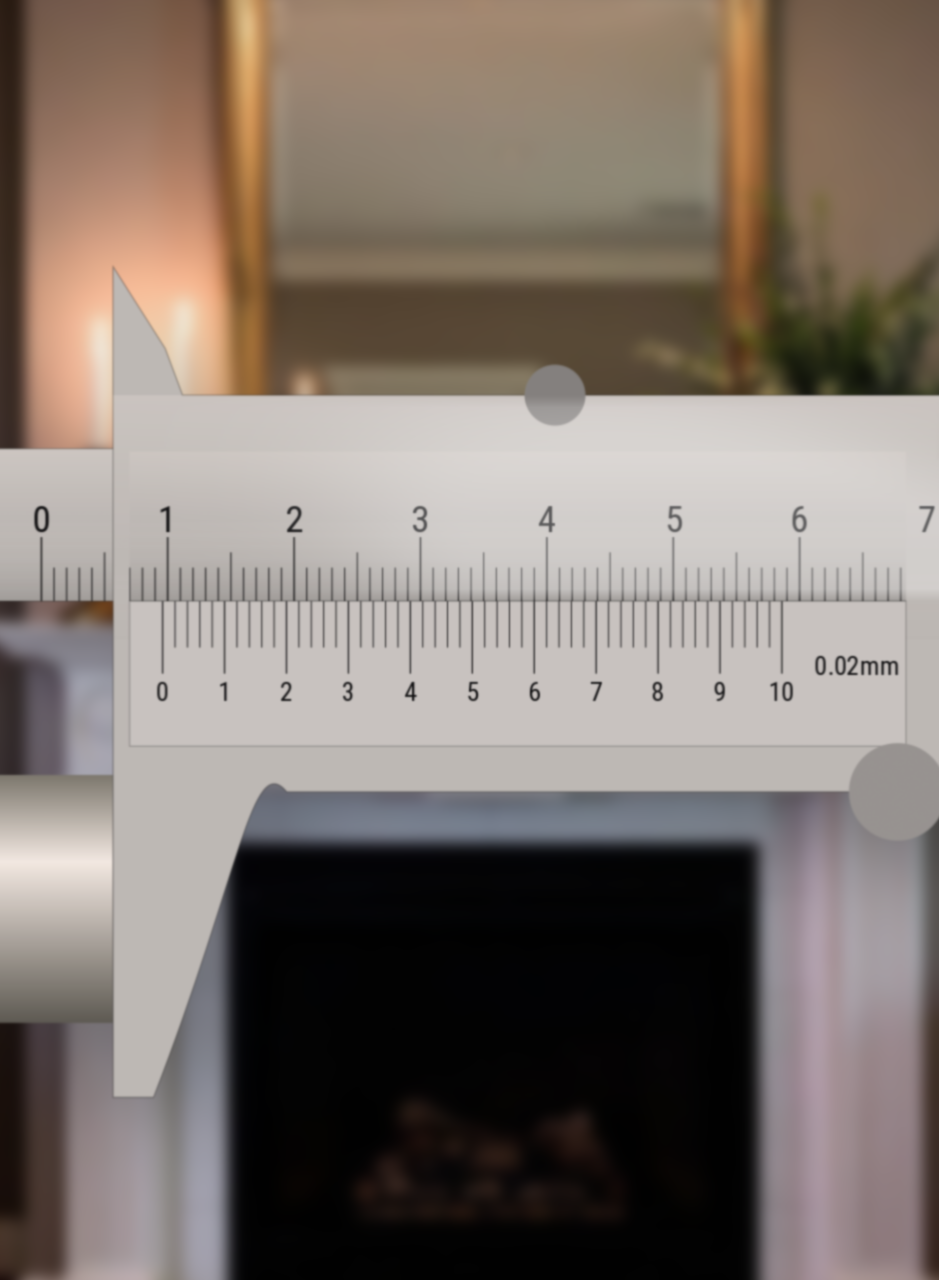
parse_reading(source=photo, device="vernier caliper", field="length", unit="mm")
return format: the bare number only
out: 9.6
